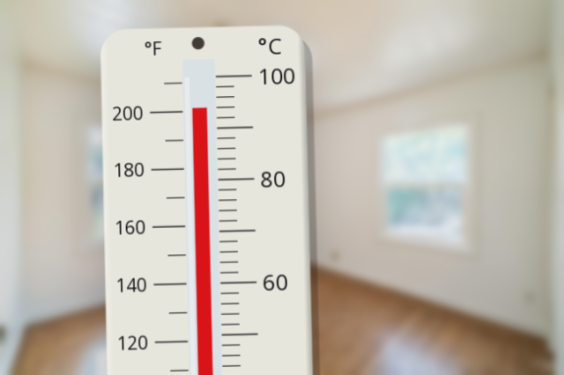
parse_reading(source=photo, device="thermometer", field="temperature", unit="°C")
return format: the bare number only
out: 94
